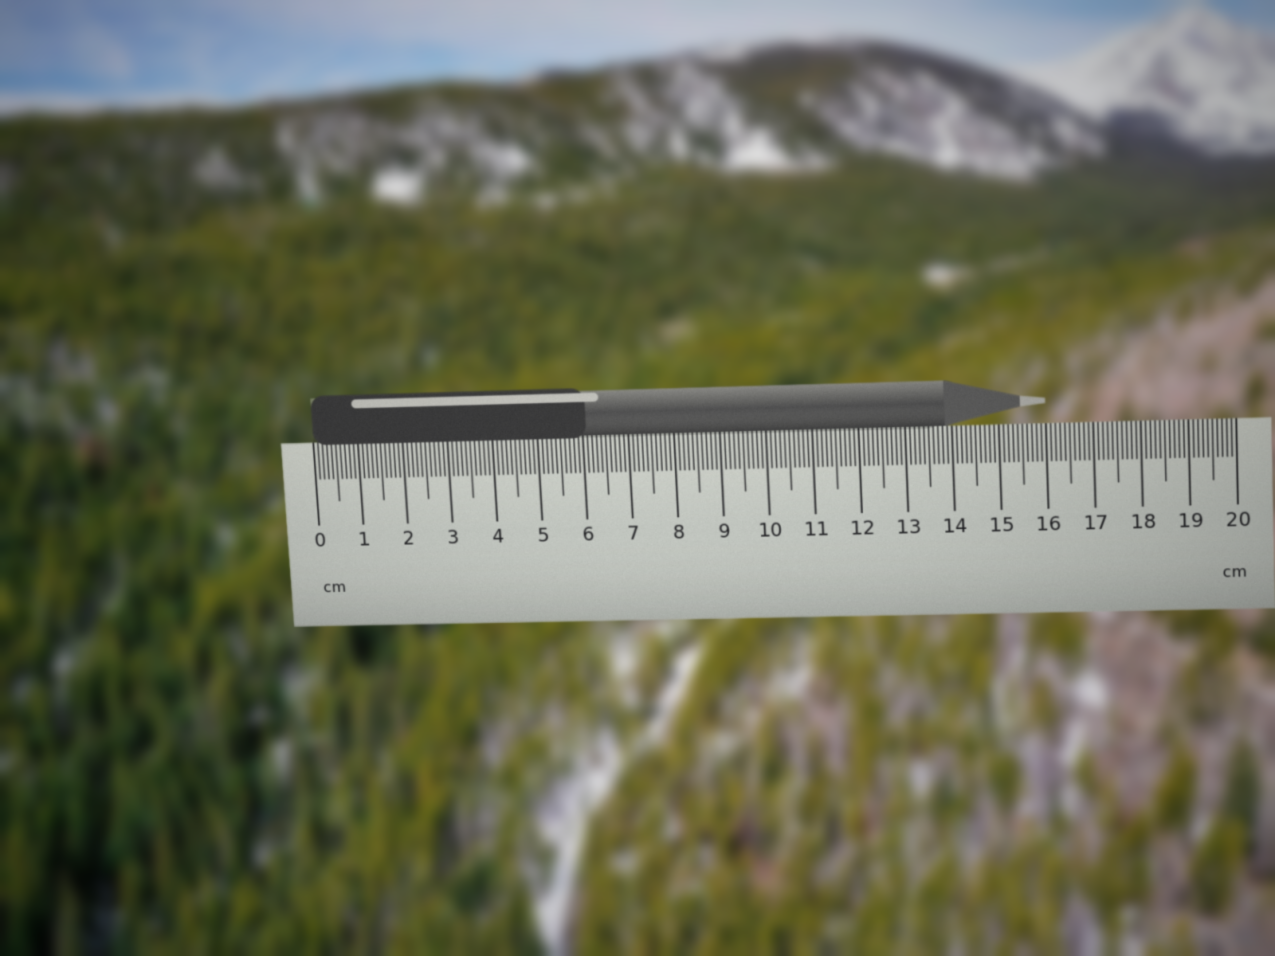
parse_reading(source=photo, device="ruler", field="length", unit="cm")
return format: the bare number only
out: 16
